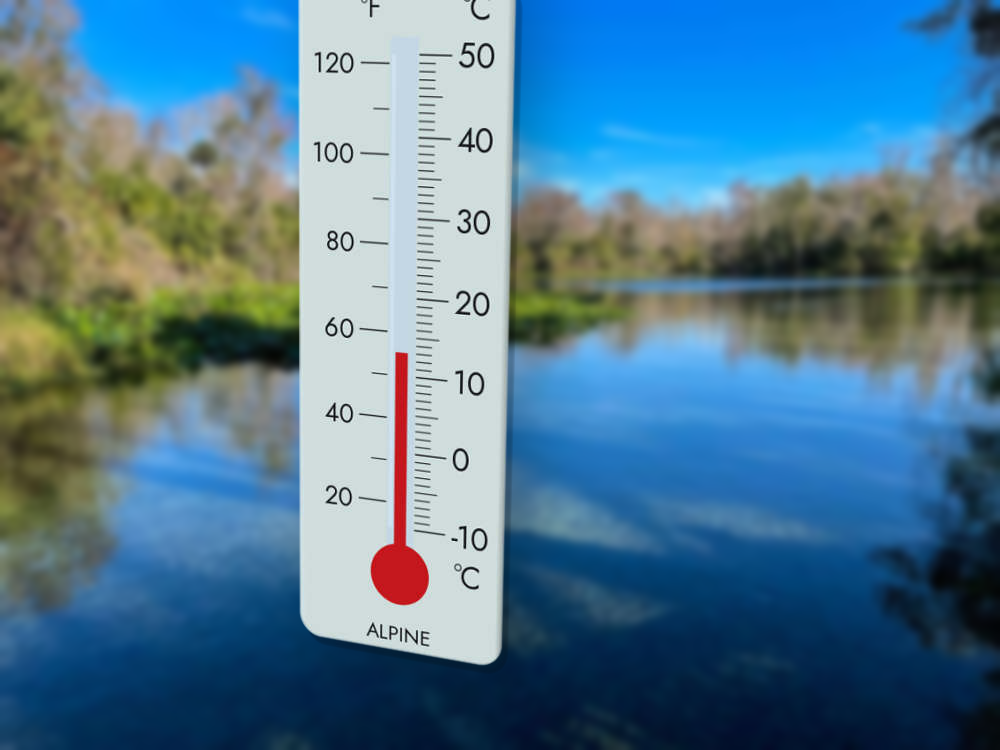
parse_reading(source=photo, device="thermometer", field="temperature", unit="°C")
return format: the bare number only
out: 13
